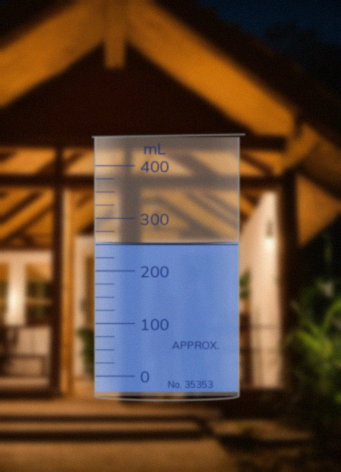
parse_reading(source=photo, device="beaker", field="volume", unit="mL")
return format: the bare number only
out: 250
